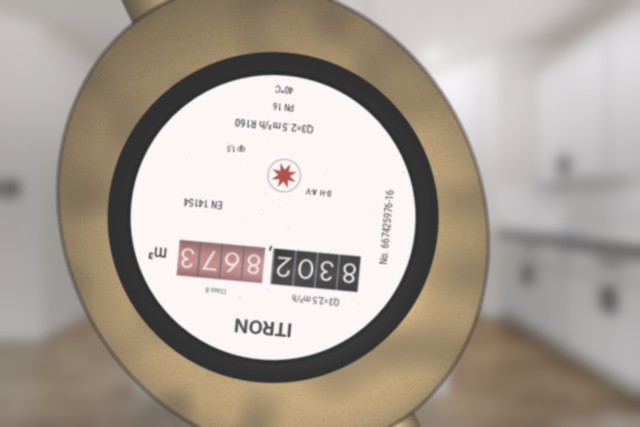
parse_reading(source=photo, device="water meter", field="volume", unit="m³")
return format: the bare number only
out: 8302.8673
